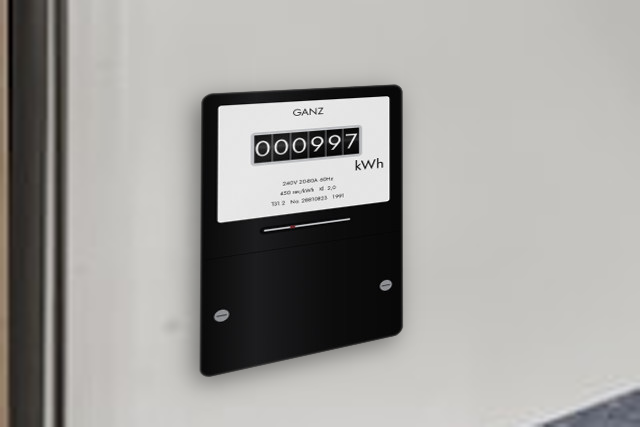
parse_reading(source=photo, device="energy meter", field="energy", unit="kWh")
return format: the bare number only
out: 997
